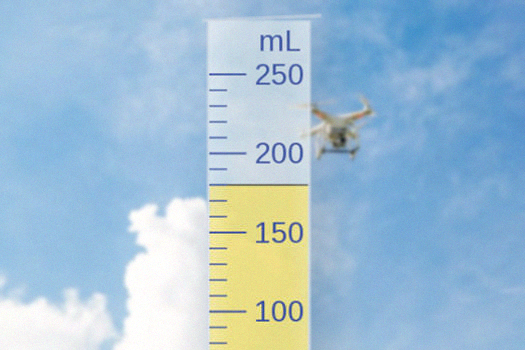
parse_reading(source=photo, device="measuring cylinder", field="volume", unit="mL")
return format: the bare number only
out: 180
